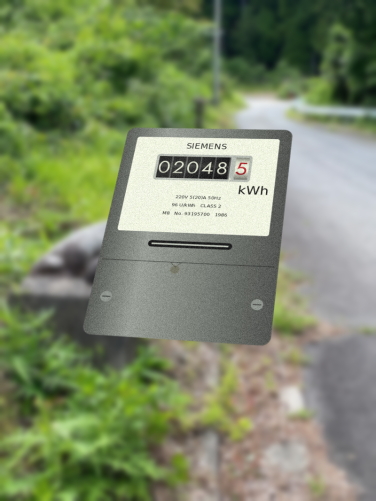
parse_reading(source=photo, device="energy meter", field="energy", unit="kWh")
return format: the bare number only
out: 2048.5
